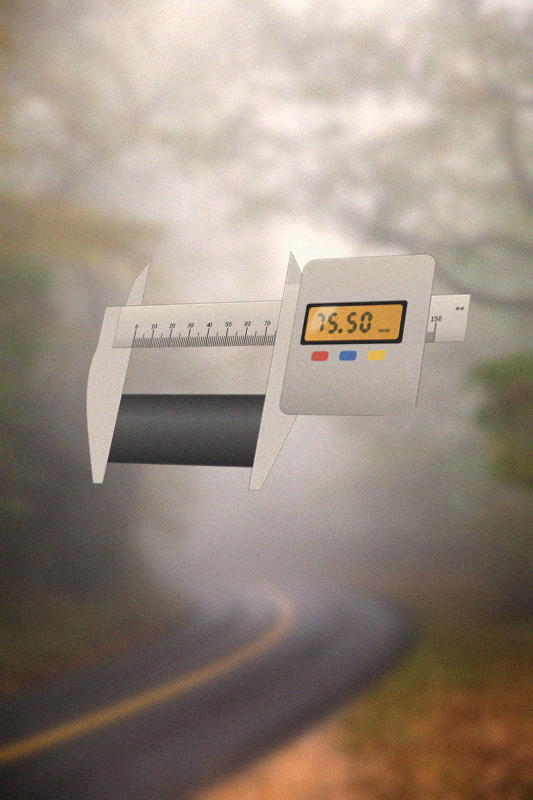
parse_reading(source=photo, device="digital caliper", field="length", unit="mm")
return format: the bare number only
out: 75.50
